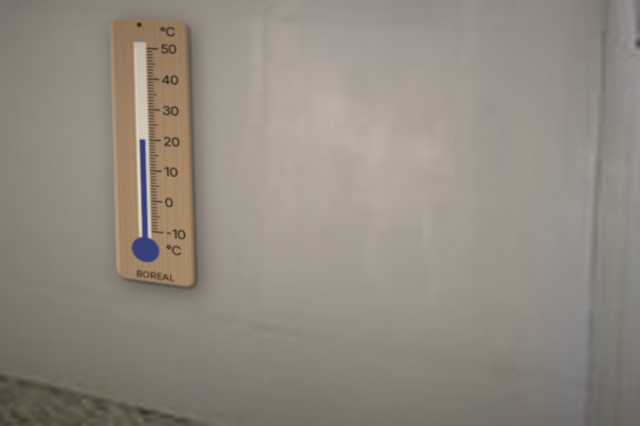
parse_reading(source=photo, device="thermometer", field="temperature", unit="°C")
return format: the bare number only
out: 20
